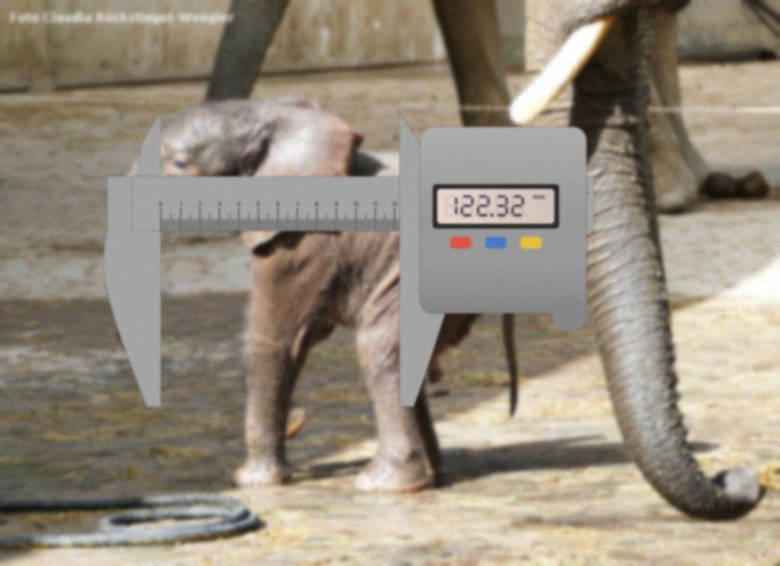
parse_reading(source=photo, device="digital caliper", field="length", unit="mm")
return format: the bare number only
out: 122.32
